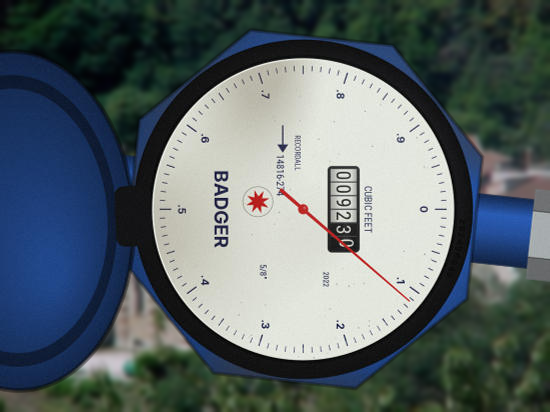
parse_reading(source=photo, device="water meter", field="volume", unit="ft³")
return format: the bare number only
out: 9230.11
